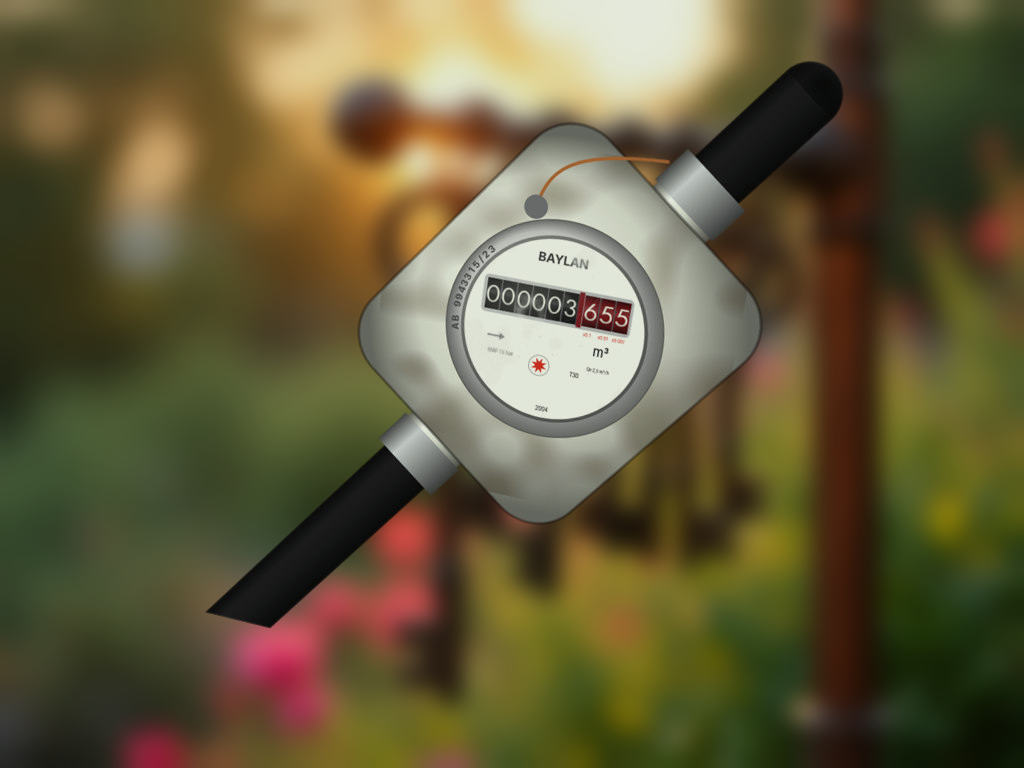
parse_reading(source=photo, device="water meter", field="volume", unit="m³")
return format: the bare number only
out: 3.655
